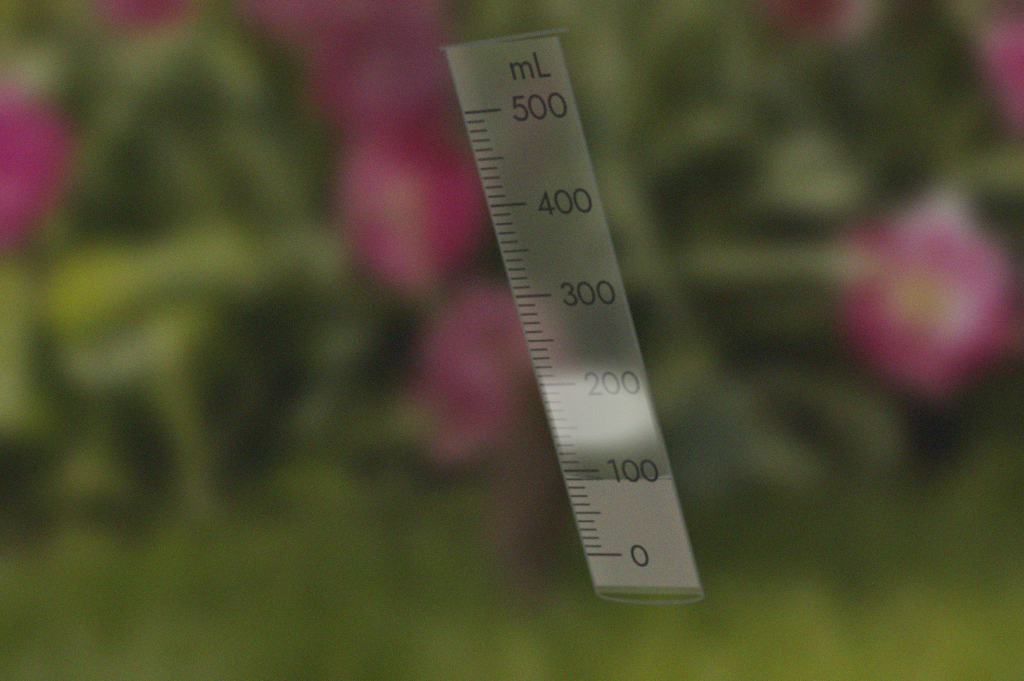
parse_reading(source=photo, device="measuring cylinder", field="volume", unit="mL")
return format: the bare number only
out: 90
